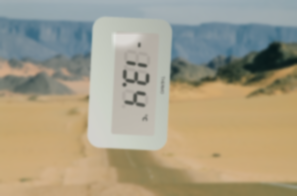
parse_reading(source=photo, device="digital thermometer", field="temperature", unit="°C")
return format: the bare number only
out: -13.4
